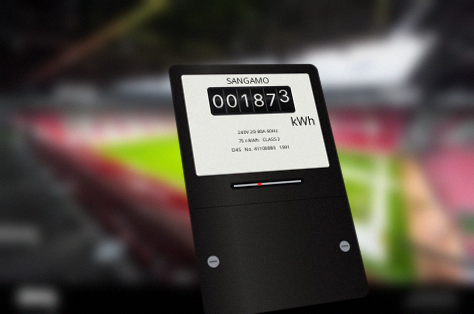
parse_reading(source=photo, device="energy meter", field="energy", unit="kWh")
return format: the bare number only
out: 1873
